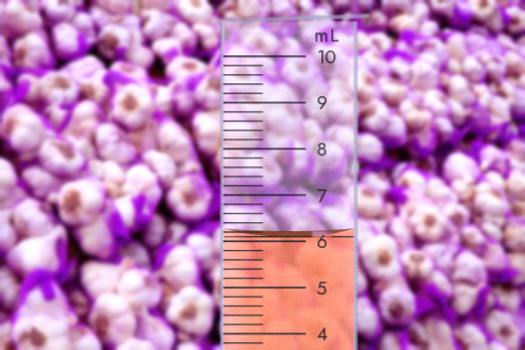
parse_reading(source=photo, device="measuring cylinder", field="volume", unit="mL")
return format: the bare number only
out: 6.1
